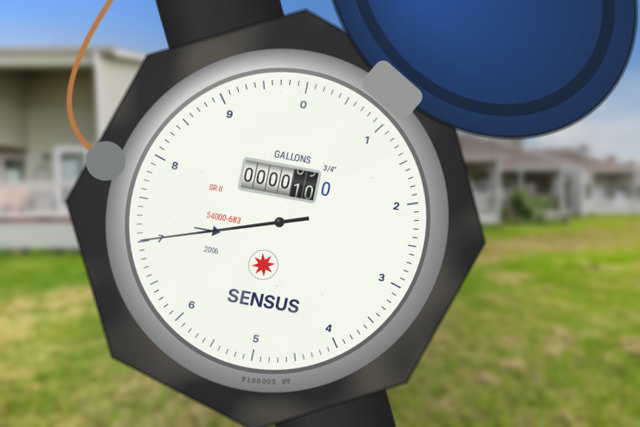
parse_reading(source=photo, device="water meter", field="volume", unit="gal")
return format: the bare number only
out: 97.0
